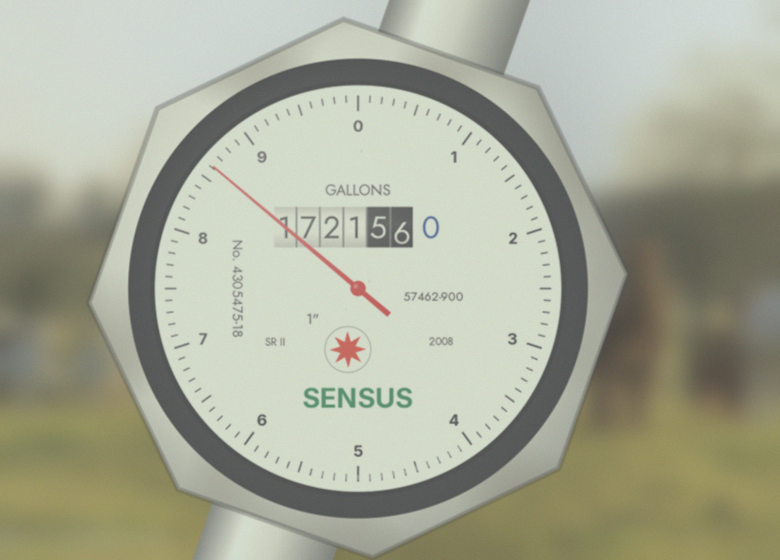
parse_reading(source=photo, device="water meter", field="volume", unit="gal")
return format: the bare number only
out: 1721558.6
